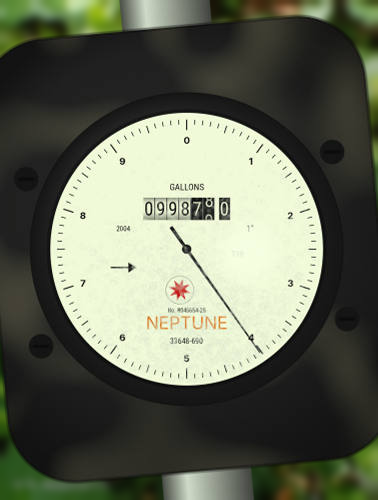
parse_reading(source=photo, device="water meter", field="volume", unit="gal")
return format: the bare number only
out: 998784.0
